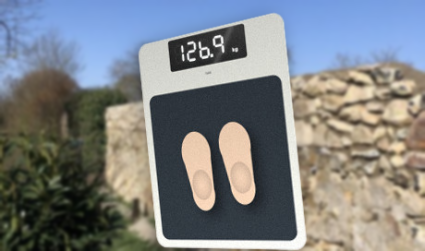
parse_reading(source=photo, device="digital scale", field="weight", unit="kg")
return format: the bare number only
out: 126.9
